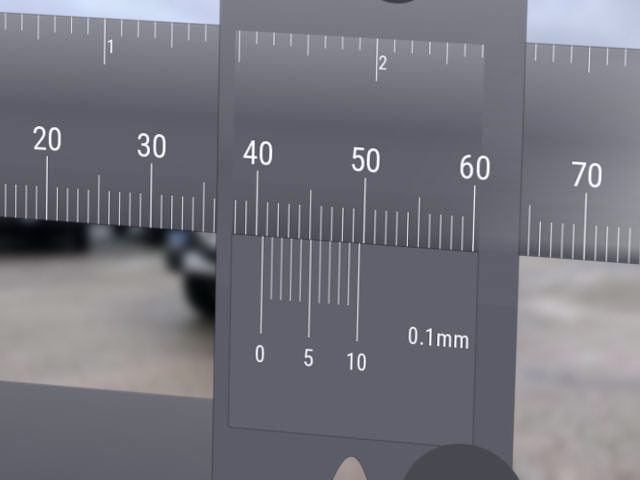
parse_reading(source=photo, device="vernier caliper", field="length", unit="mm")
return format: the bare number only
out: 40.6
